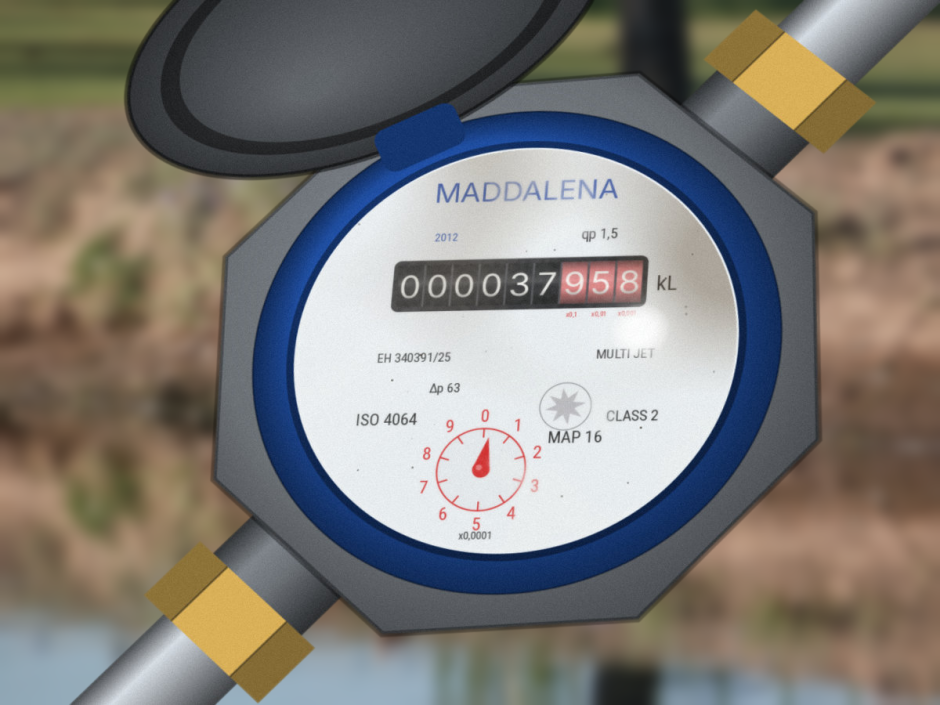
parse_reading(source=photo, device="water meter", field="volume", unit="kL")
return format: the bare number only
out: 37.9580
